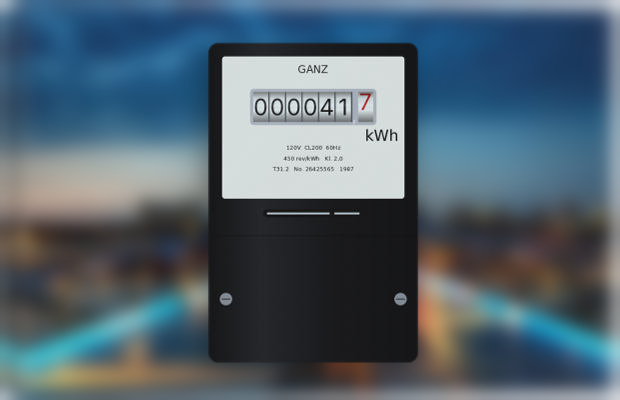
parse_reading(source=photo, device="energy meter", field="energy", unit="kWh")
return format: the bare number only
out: 41.7
